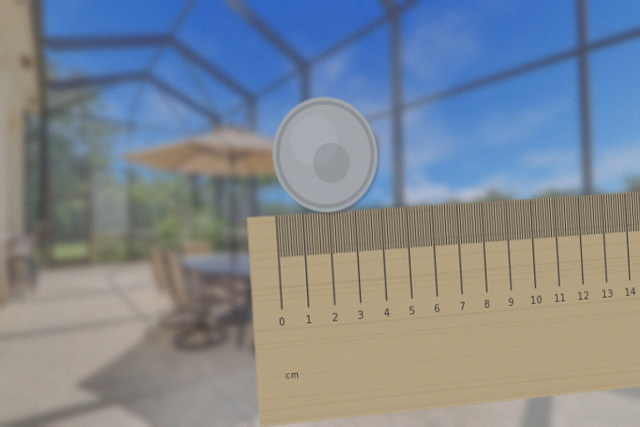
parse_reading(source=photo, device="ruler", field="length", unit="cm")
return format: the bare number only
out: 4
